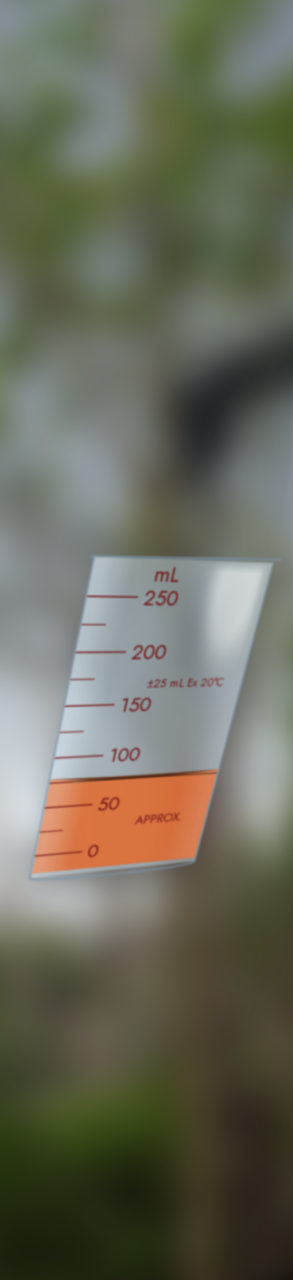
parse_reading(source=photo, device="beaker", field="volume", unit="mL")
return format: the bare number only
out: 75
